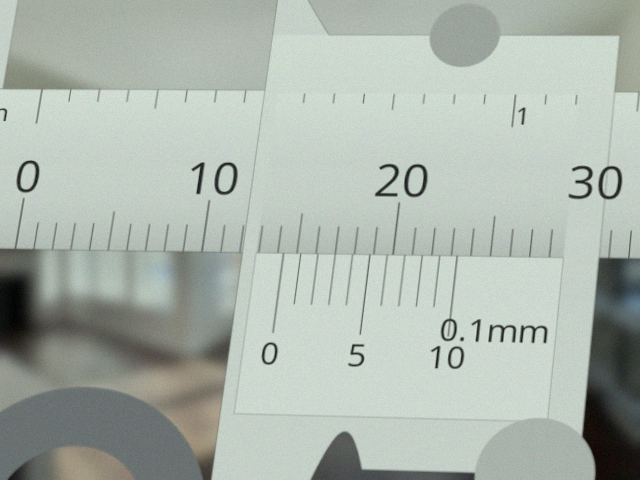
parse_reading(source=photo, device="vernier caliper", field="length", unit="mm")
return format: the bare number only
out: 14.3
